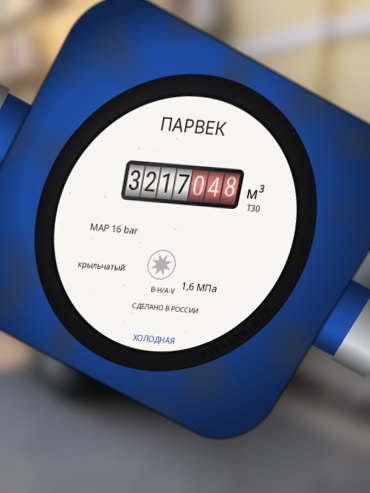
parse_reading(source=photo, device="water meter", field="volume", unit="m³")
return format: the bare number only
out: 3217.048
